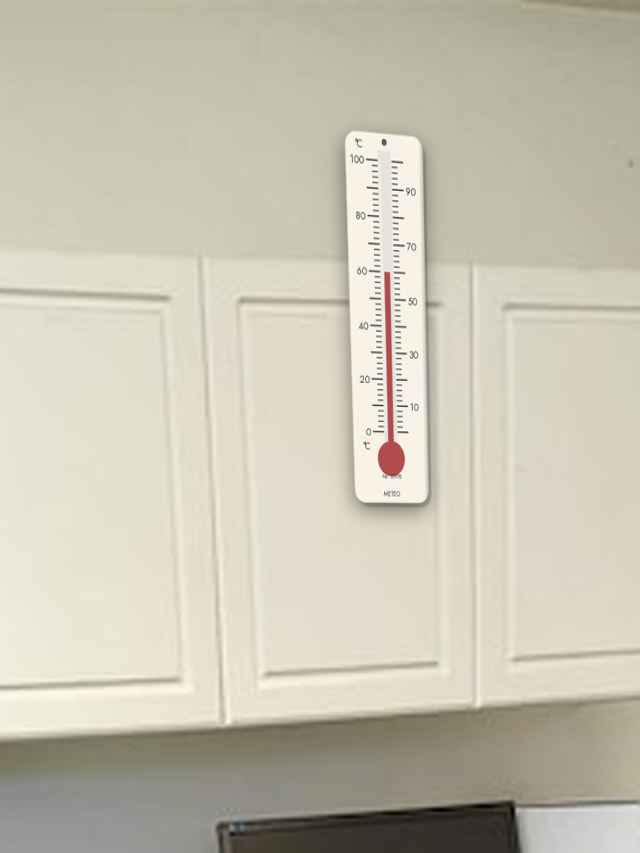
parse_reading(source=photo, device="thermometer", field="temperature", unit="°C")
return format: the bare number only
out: 60
